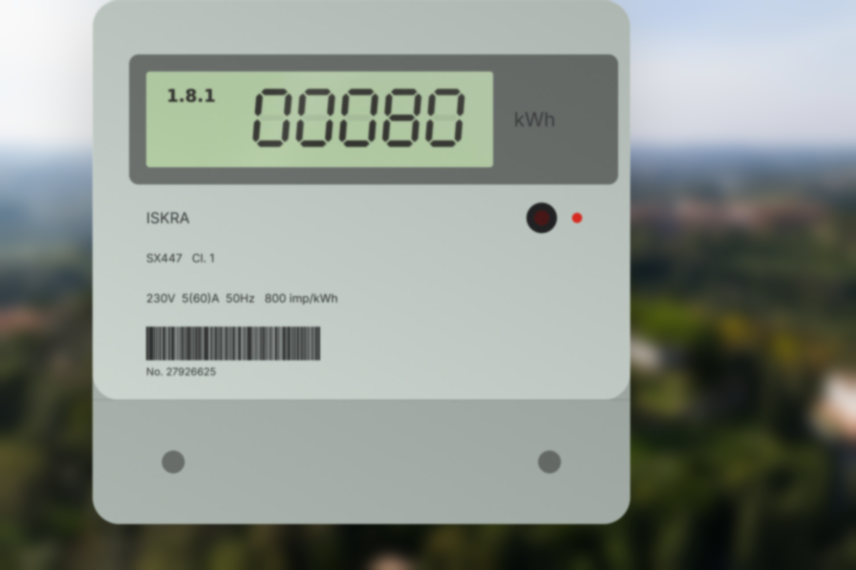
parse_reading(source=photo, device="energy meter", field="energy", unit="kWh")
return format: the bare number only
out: 80
